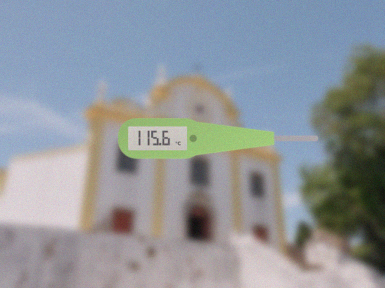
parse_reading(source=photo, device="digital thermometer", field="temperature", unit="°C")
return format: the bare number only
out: 115.6
